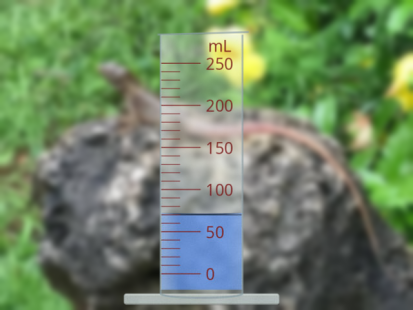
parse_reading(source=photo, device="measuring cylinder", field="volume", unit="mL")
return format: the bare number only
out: 70
